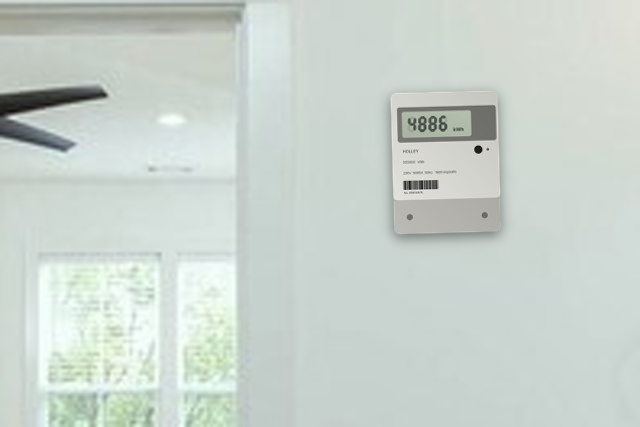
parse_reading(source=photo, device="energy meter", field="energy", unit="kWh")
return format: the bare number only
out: 4886
